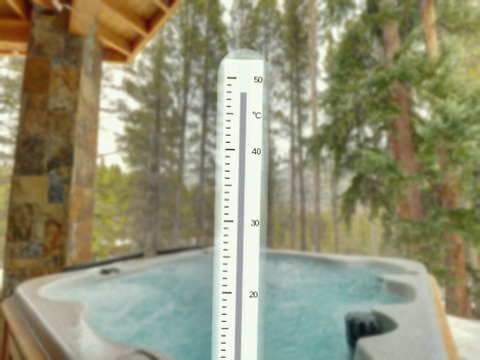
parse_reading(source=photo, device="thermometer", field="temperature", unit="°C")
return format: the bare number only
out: 48
